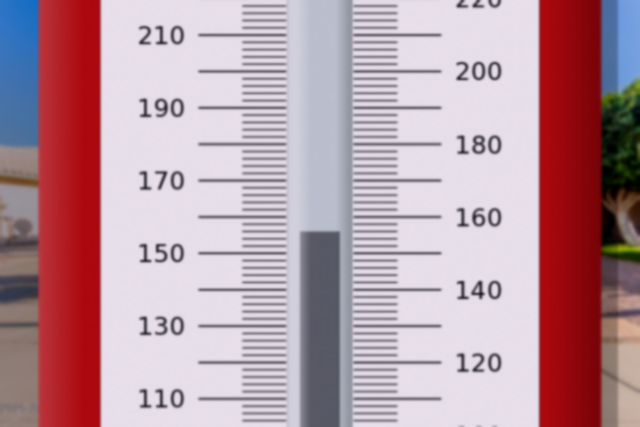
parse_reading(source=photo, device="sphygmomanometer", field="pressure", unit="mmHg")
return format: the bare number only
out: 156
